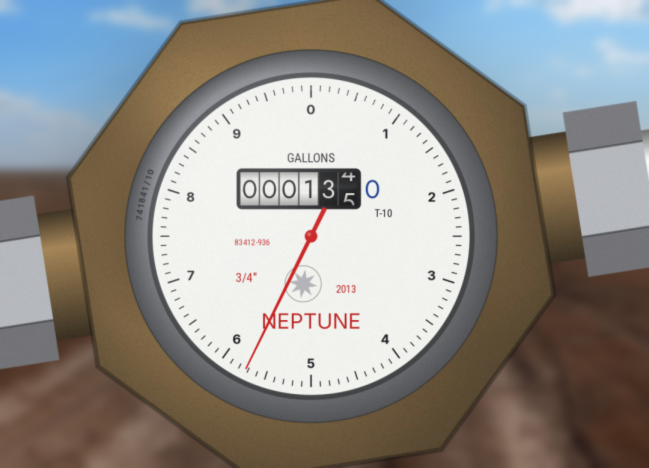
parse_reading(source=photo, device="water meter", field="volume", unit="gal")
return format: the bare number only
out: 1345.7
